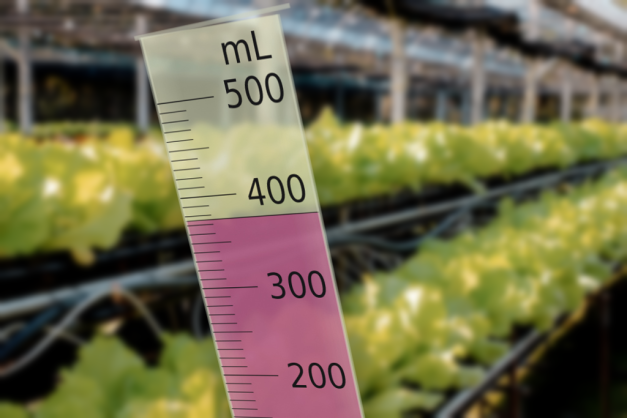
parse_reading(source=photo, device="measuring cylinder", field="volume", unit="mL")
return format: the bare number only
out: 375
